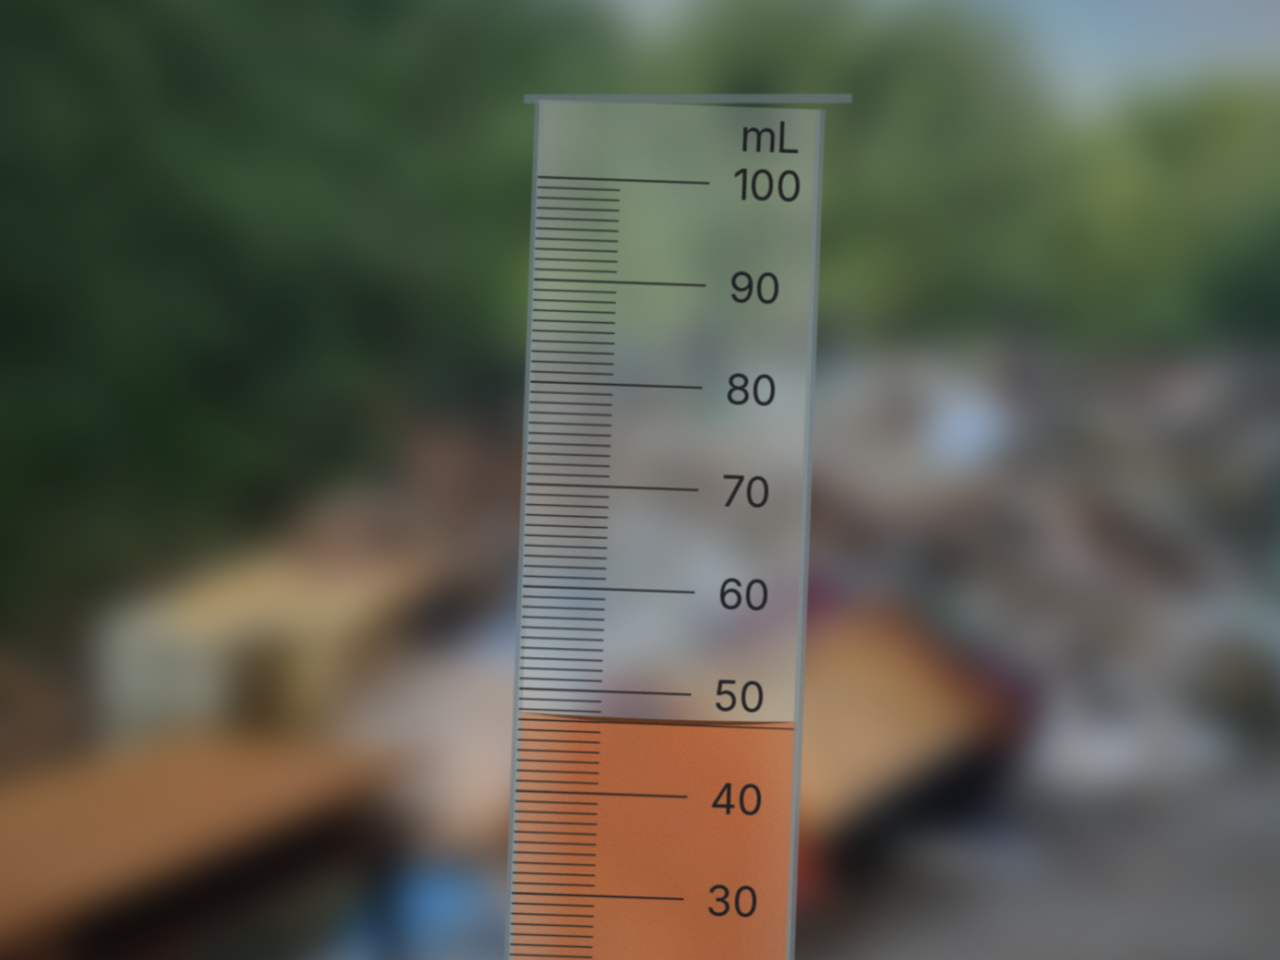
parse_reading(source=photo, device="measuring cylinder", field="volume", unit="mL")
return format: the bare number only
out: 47
